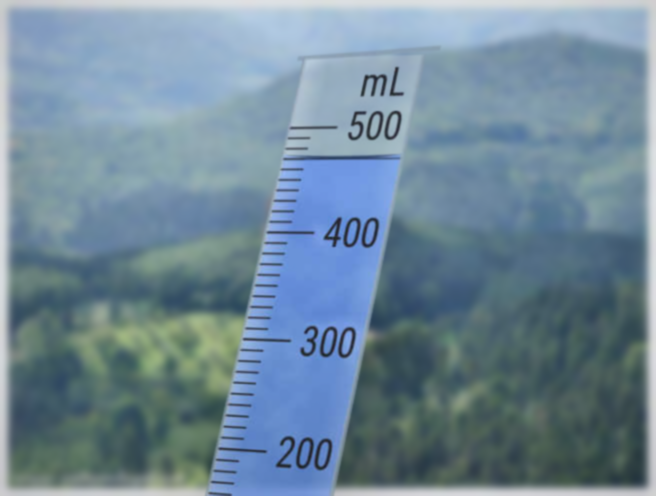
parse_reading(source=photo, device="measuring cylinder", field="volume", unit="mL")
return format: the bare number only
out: 470
